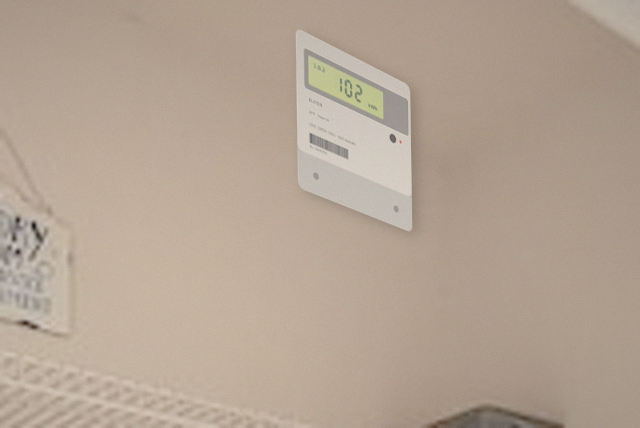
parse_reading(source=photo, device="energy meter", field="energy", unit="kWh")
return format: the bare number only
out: 102
